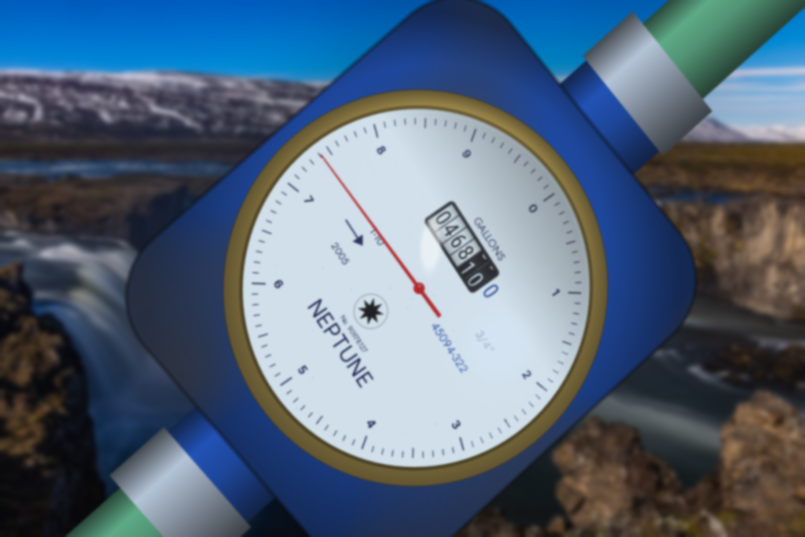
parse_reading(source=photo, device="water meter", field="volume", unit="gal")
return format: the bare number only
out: 468097.4
